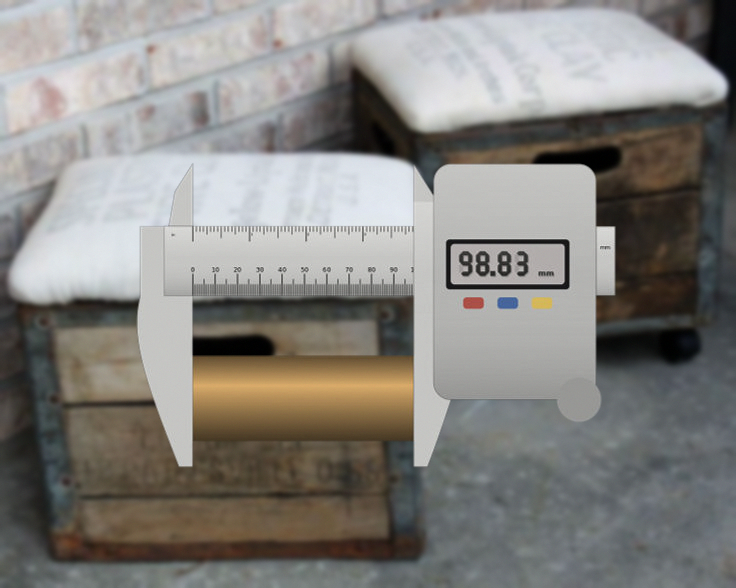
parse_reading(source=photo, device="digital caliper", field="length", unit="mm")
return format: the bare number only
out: 98.83
